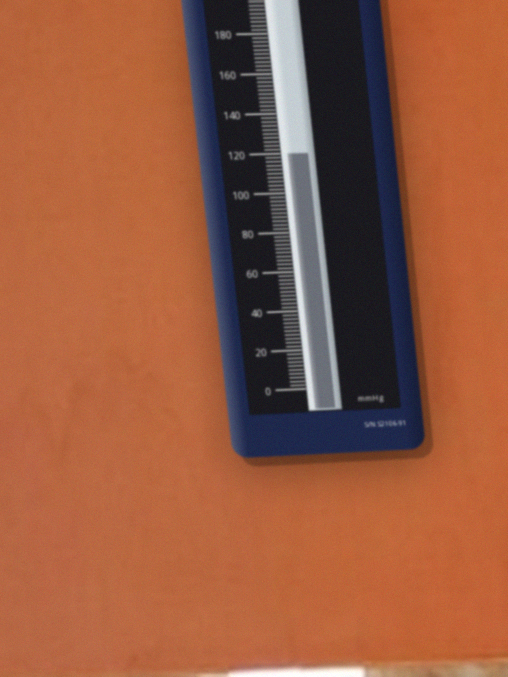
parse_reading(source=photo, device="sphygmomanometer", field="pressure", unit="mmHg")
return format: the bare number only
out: 120
